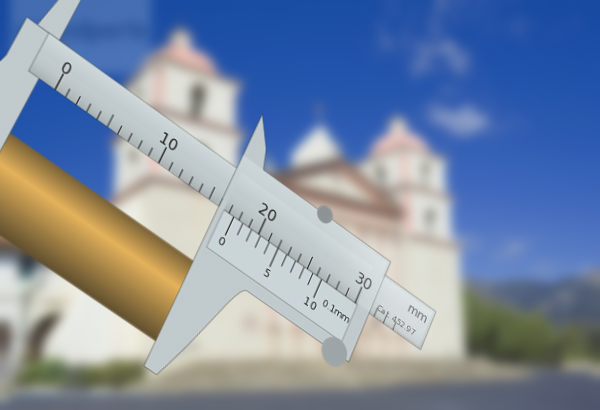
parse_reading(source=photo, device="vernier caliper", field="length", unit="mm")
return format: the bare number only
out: 17.5
